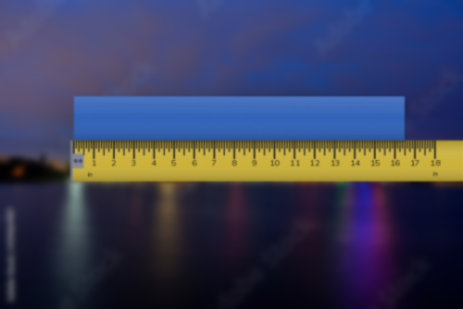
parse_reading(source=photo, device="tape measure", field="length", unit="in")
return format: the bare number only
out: 16.5
